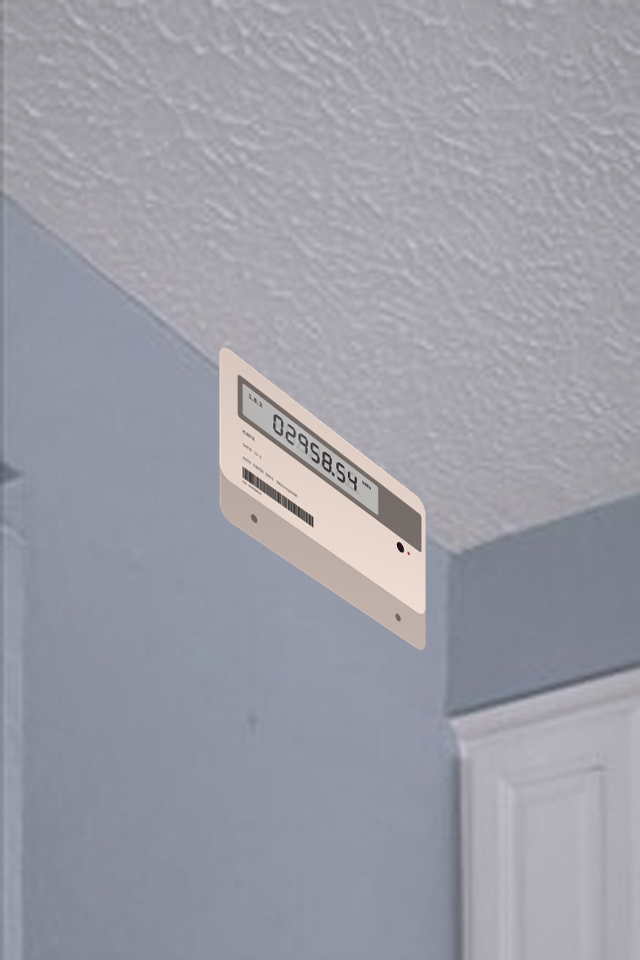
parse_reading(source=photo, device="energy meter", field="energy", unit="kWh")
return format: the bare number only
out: 2958.54
